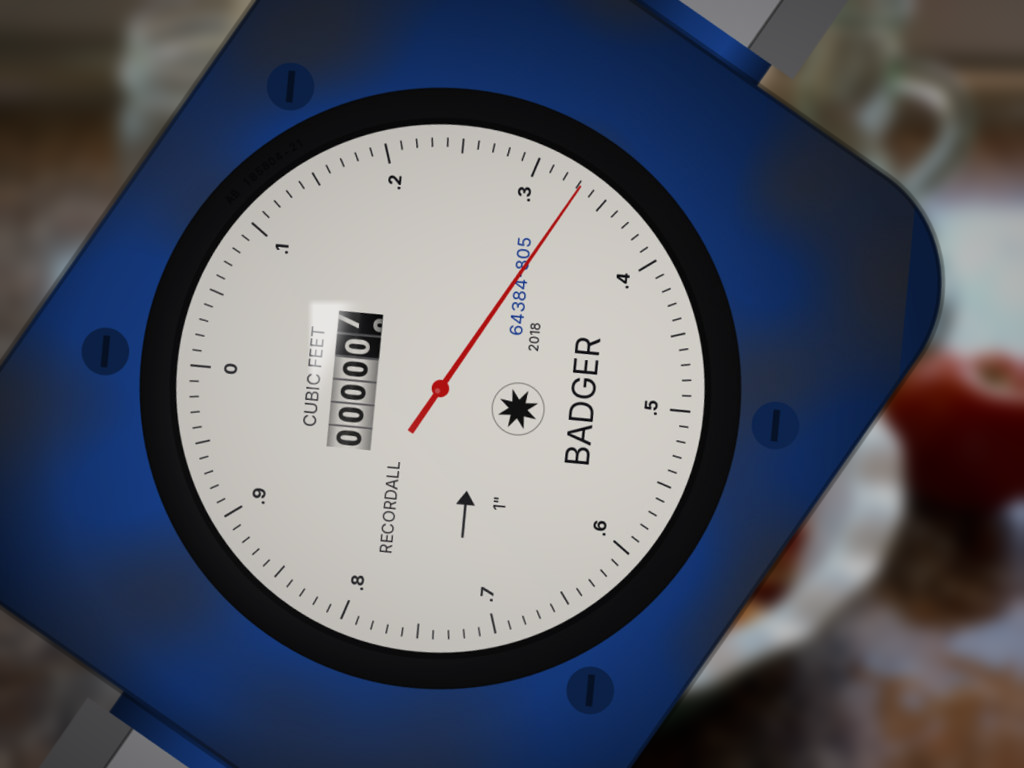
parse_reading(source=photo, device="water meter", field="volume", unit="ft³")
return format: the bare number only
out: 7.33
